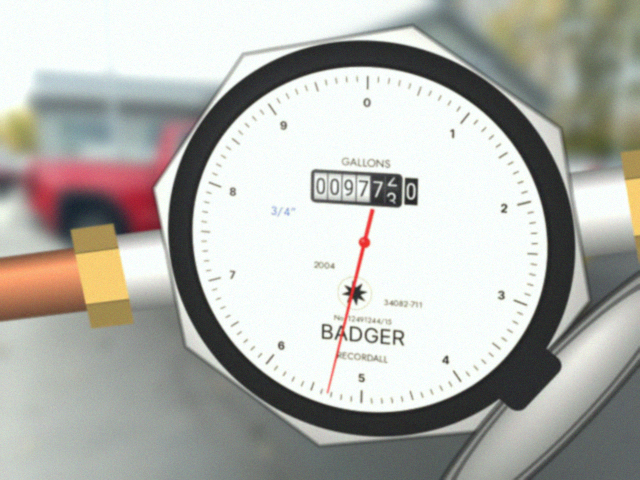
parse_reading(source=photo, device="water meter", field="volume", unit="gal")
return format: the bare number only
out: 97725.3
